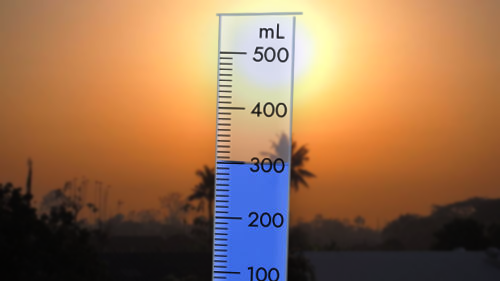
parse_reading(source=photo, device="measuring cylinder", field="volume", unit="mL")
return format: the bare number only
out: 300
